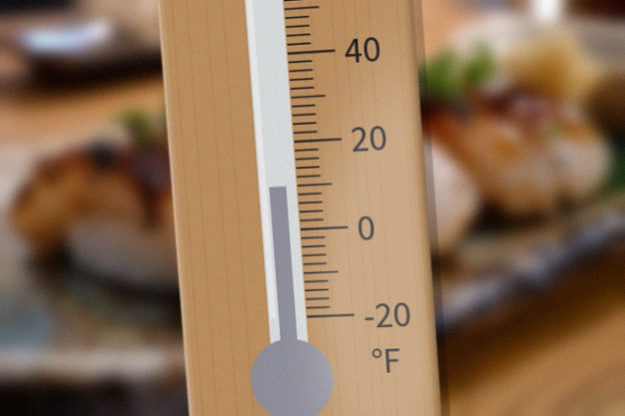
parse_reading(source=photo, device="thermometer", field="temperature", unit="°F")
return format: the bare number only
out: 10
